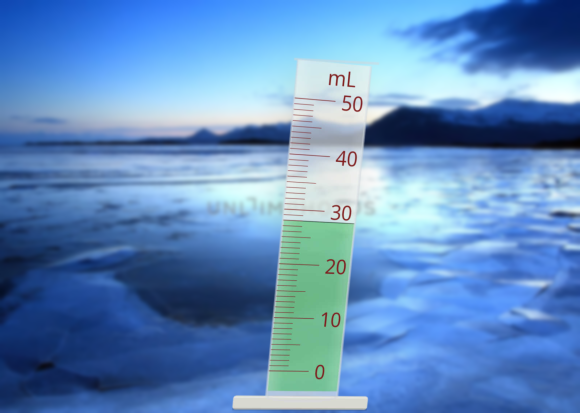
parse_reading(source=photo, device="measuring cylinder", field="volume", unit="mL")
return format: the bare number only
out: 28
